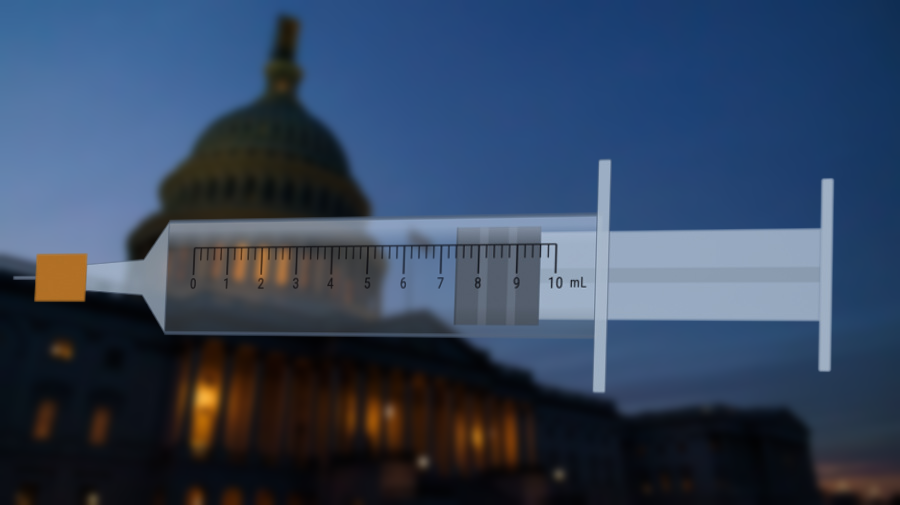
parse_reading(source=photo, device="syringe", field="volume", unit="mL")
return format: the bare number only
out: 7.4
